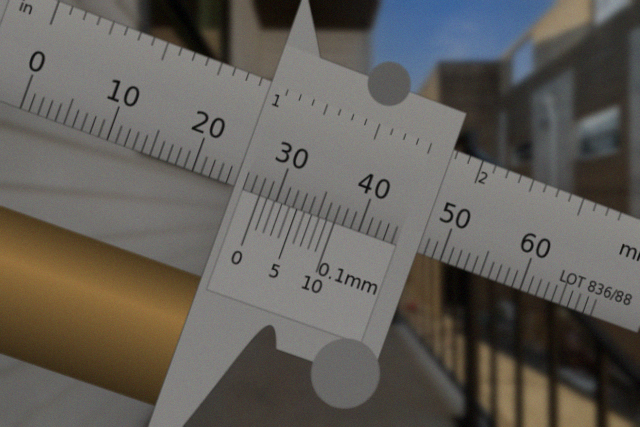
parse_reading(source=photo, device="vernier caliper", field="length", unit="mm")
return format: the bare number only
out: 28.0
